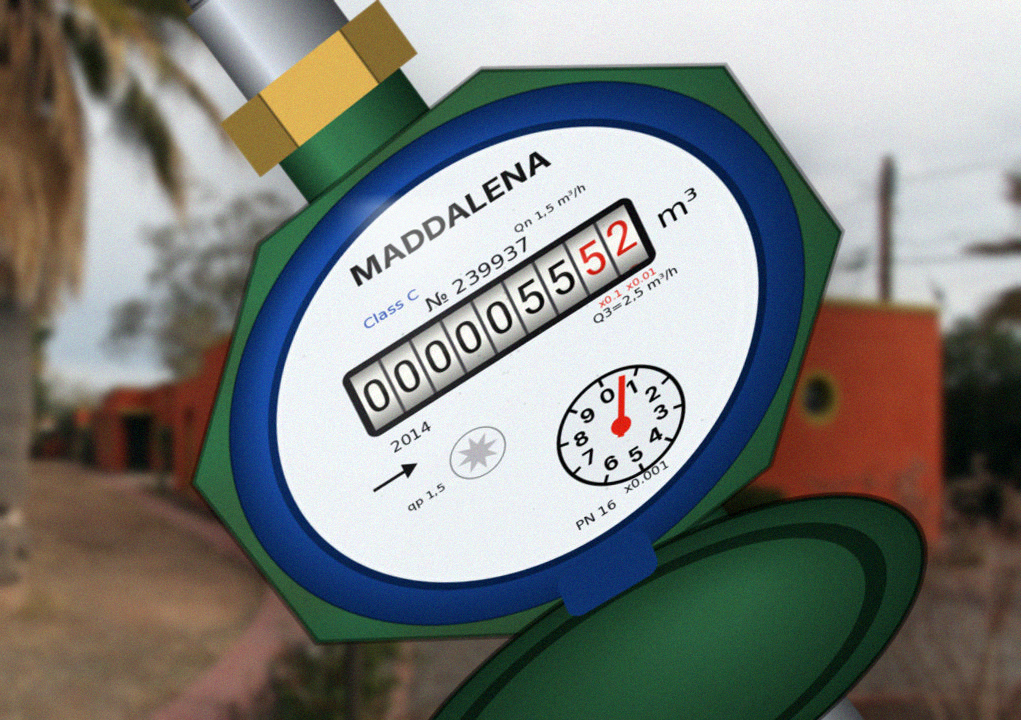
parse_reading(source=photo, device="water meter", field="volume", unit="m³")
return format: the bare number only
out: 55.520
